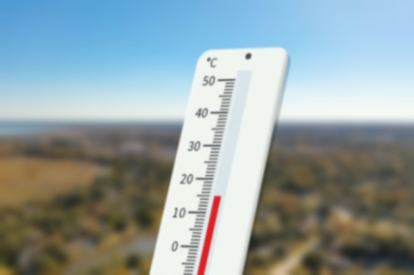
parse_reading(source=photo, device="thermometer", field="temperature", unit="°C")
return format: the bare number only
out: 15
